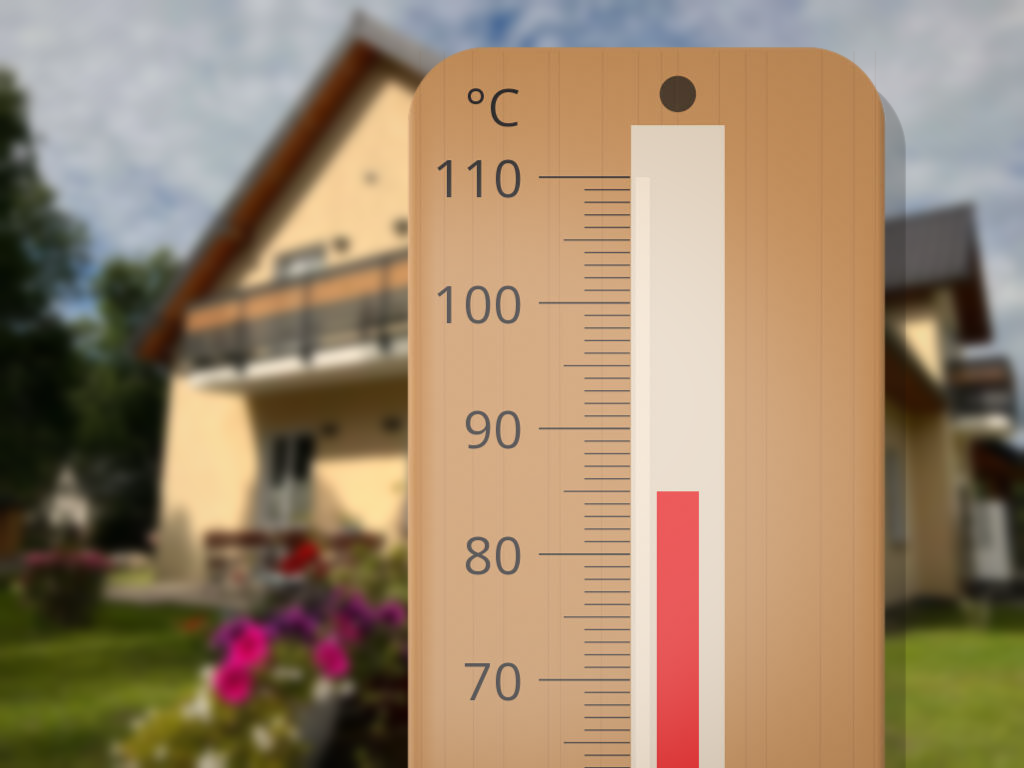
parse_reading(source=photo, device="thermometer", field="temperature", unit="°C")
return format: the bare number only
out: 85
